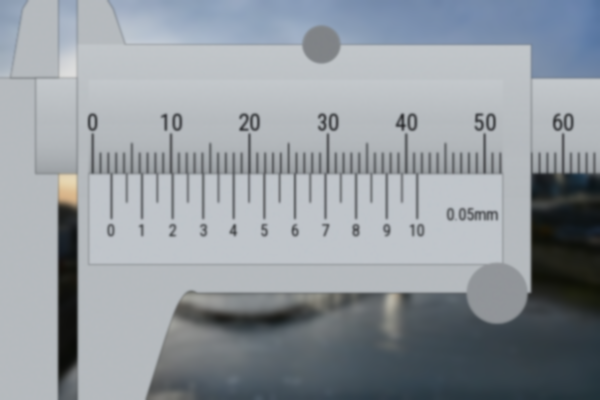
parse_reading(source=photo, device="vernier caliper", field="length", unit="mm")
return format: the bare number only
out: 2.4
